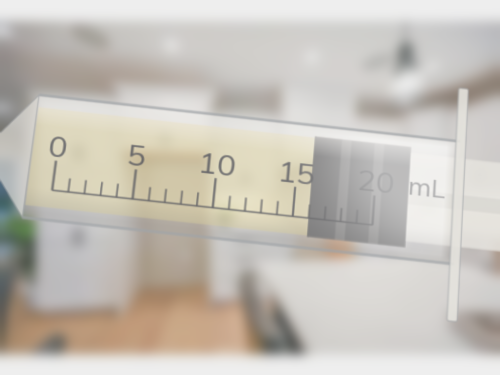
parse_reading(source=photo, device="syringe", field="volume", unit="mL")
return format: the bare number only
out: 16
